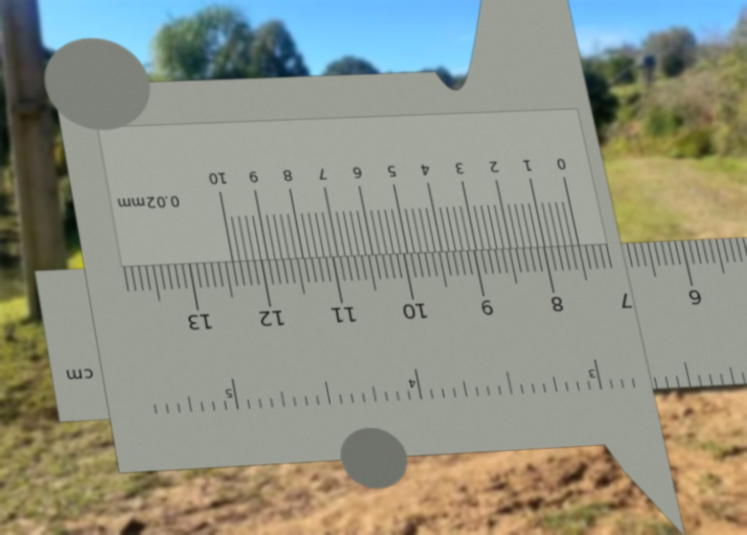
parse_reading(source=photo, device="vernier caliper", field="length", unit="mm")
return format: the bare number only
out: 75.0
